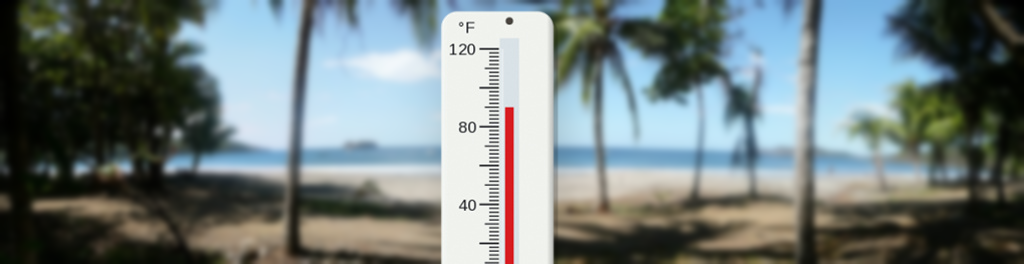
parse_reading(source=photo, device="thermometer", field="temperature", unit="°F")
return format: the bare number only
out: 90
